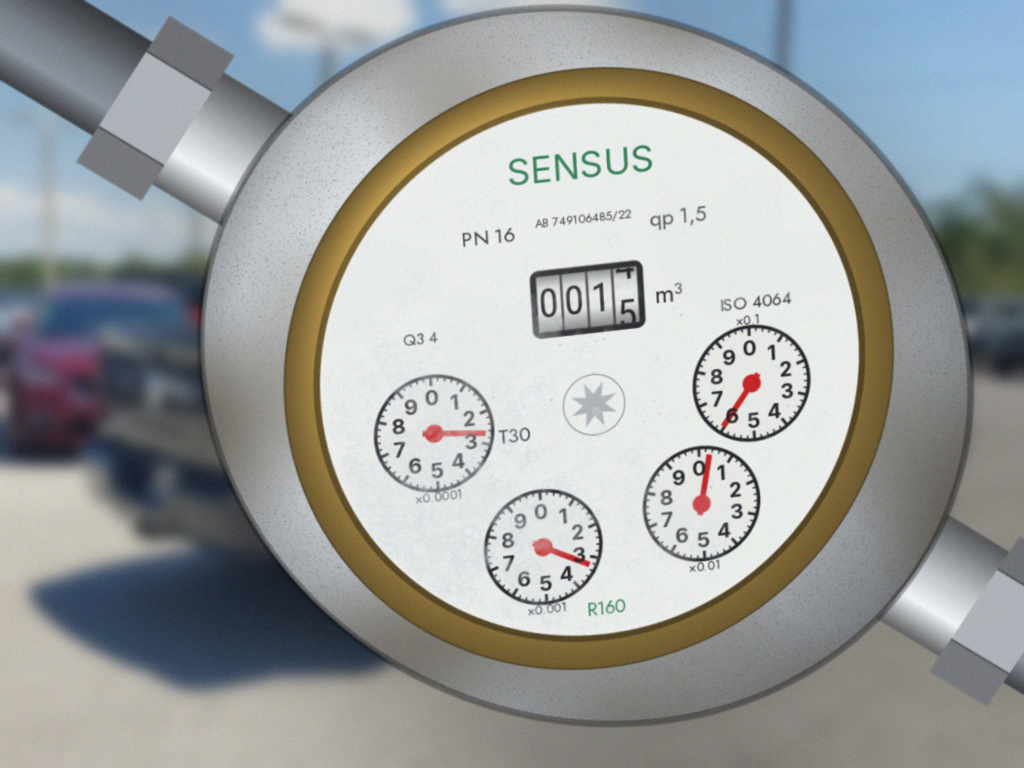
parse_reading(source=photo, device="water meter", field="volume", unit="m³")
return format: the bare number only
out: 14.6032
